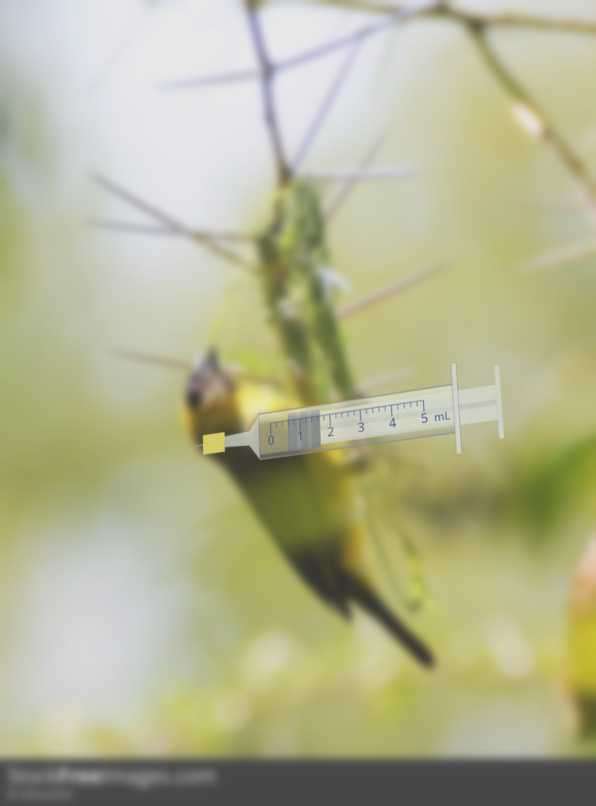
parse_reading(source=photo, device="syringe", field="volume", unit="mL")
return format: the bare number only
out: 0.6
